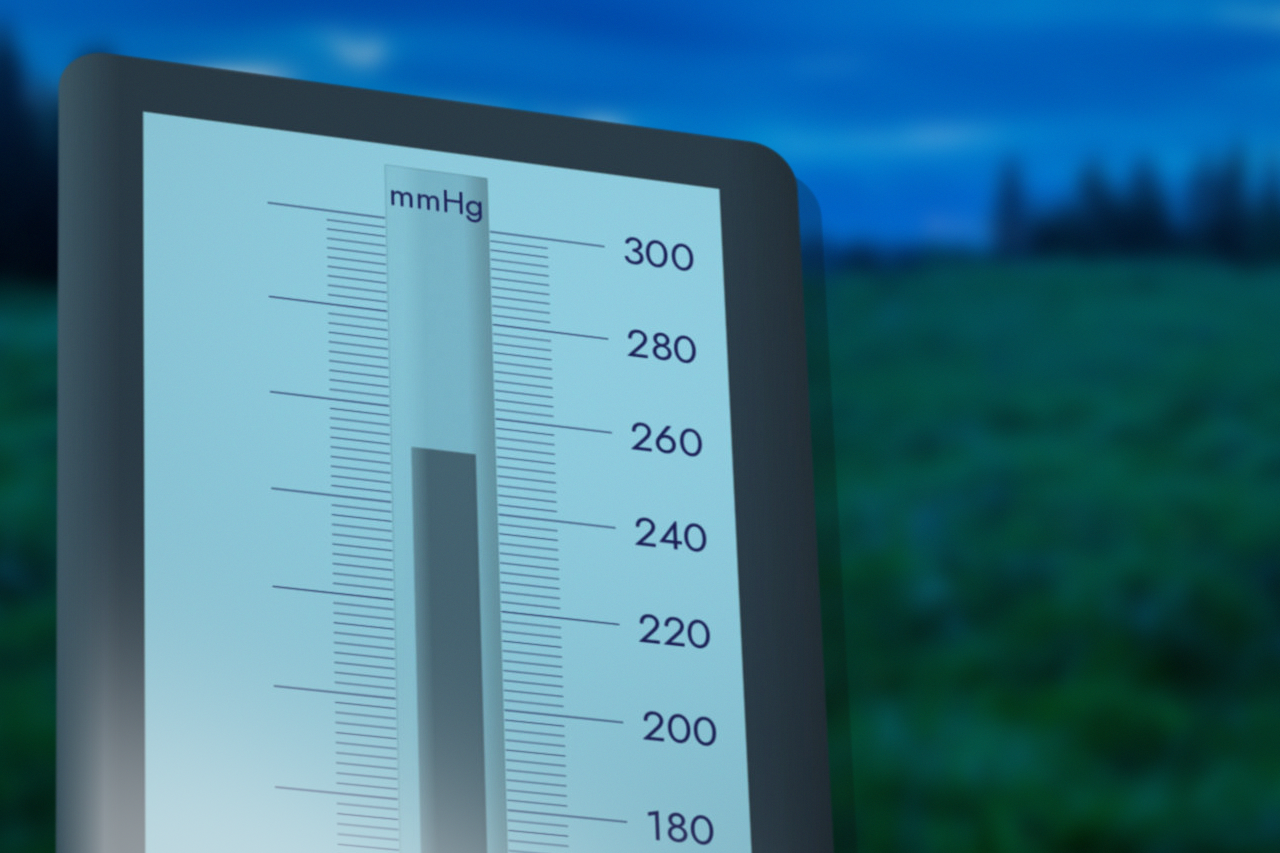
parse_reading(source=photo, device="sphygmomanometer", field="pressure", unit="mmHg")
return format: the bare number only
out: 252
